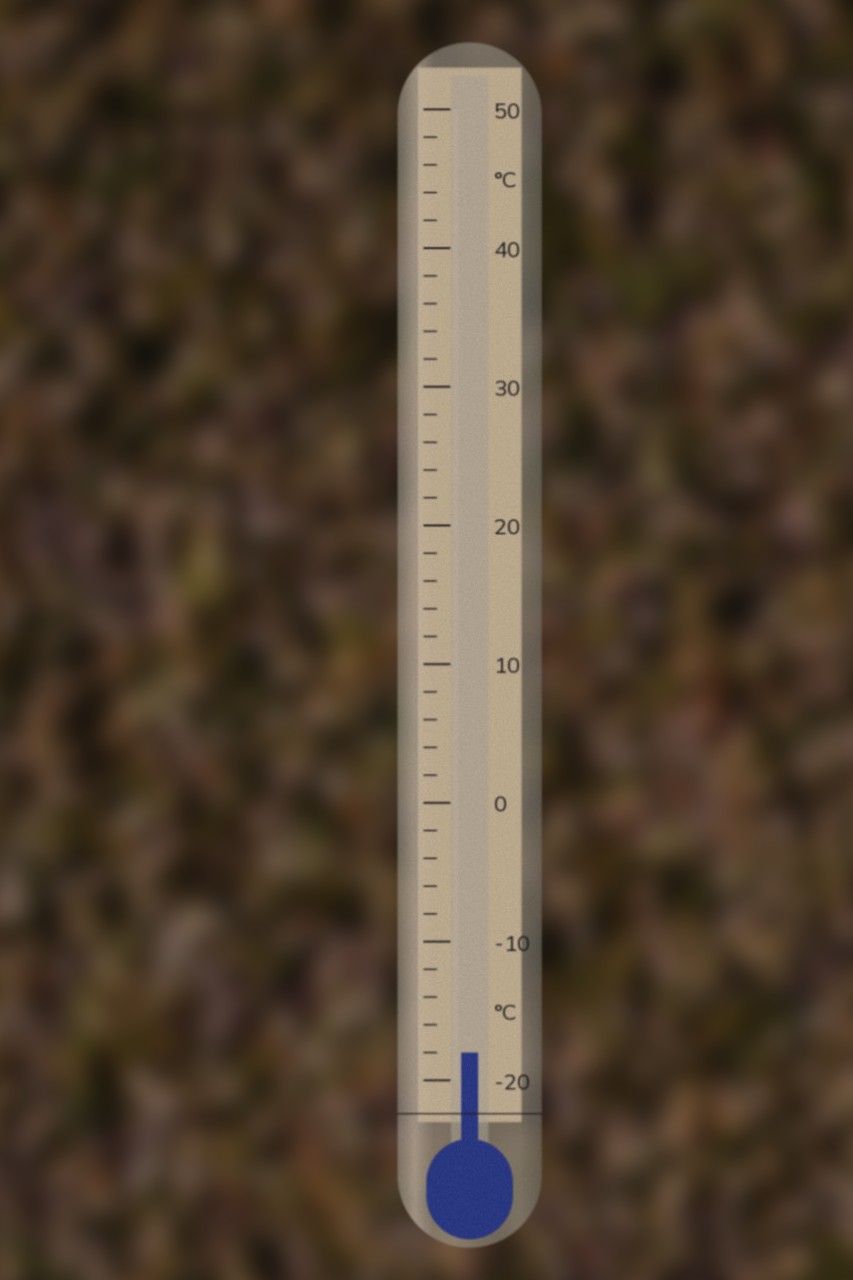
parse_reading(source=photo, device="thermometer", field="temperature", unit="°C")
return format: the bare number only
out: -18
